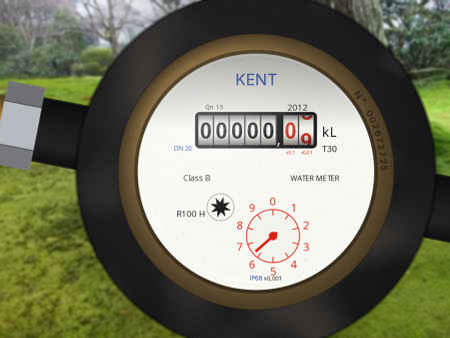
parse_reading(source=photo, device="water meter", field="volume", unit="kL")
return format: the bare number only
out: 0.086
